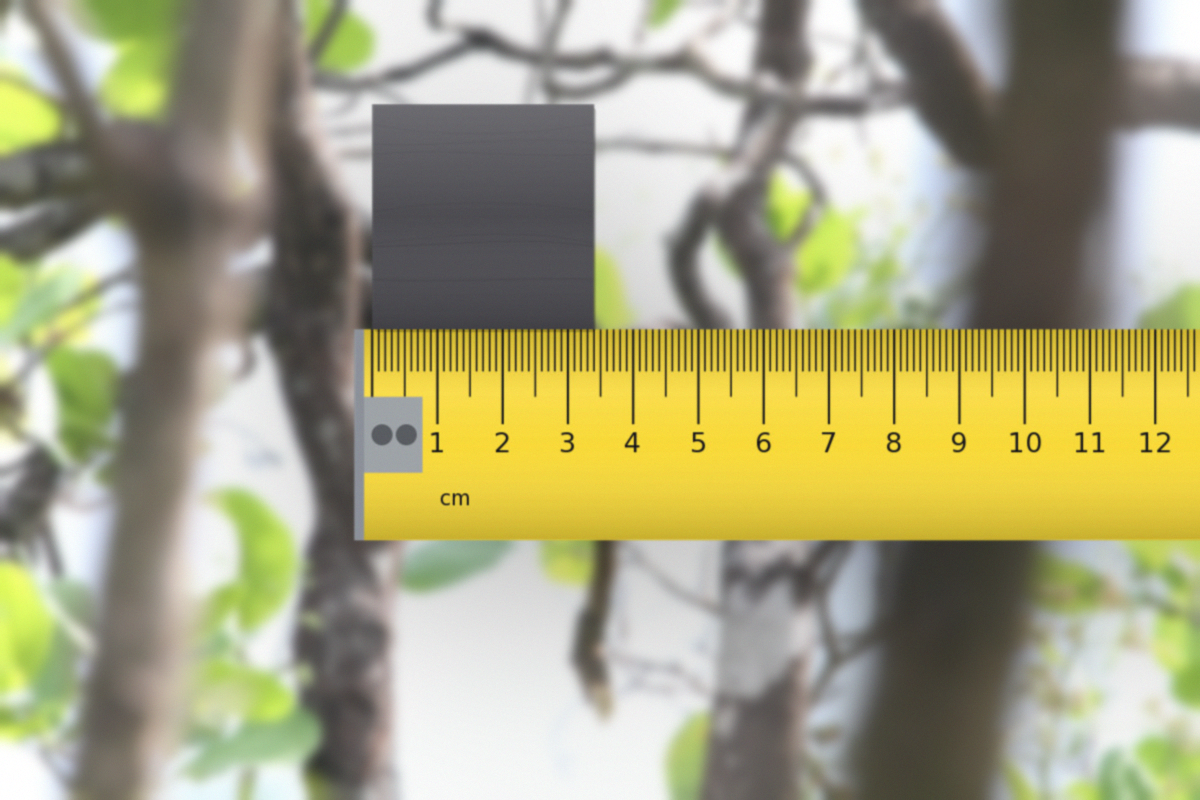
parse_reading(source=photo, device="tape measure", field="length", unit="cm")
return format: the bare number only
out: 3.4
